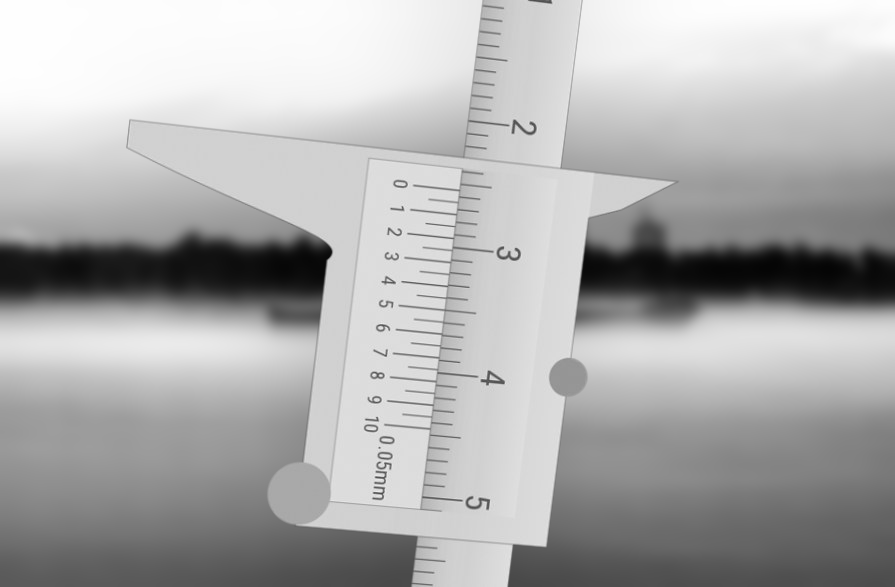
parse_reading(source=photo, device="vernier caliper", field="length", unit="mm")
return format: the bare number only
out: 25.5
